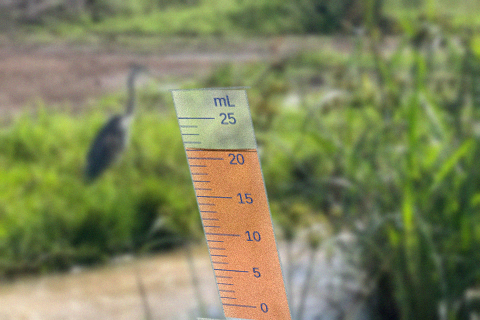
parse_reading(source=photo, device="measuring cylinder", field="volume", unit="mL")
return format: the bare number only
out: 21
